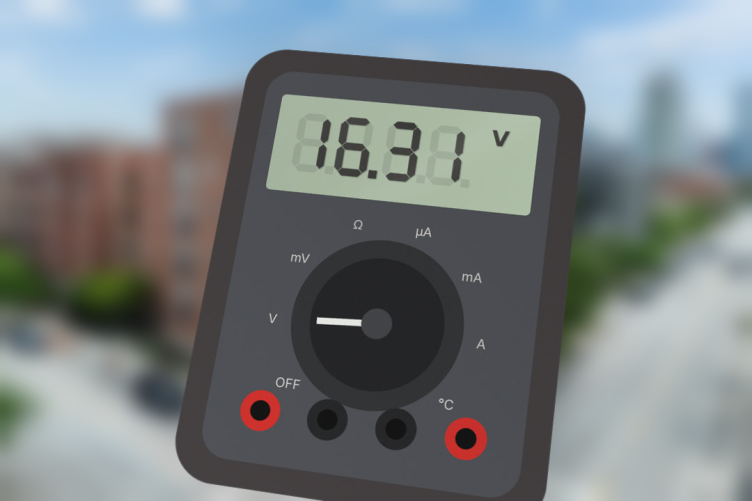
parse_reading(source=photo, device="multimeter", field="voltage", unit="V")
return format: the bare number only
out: 16.31
